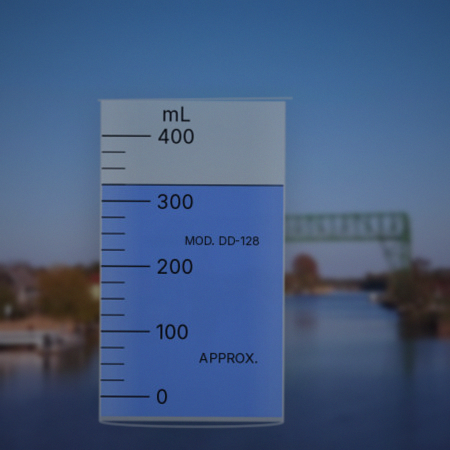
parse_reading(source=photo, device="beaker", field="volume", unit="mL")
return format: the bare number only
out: 325
